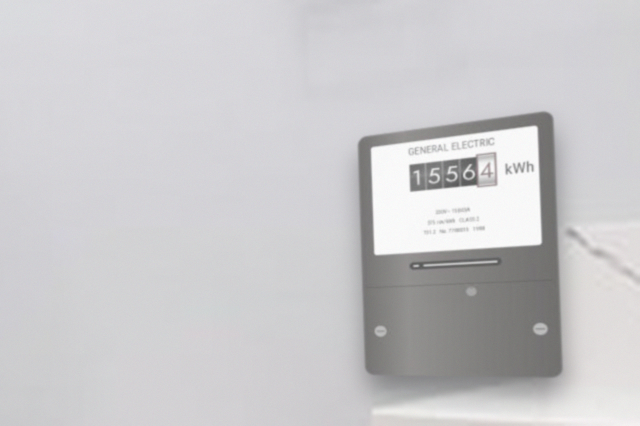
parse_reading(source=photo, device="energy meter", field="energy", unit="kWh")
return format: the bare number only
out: 1556.4
